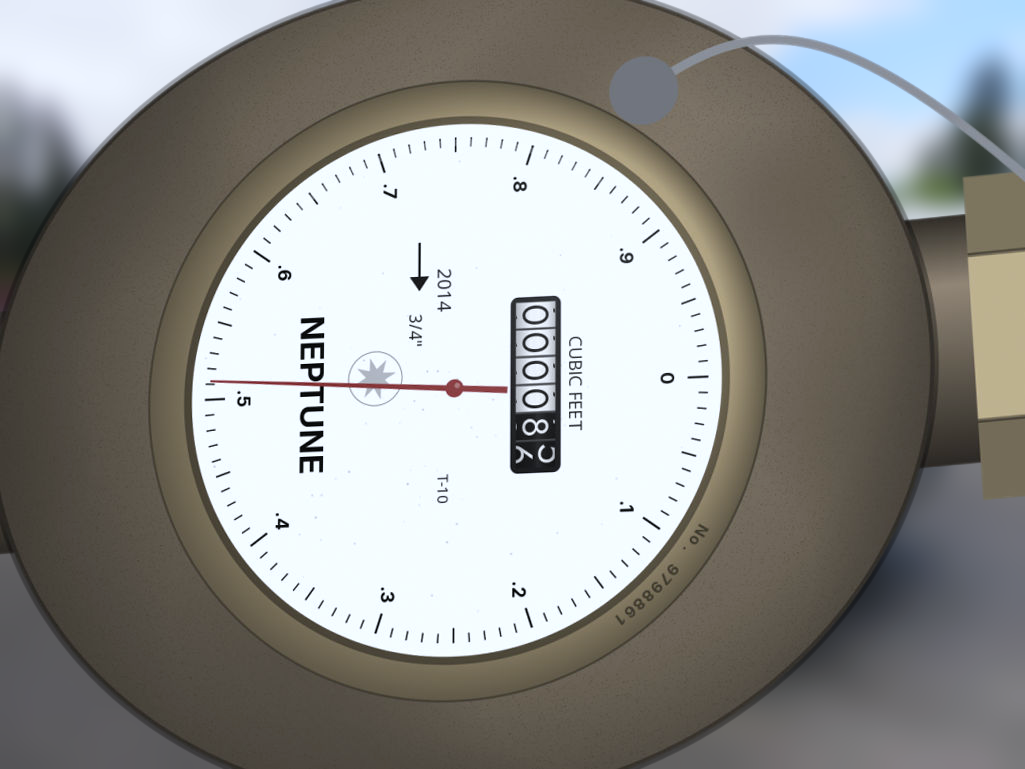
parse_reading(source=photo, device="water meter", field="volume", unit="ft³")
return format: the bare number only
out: 85.51
